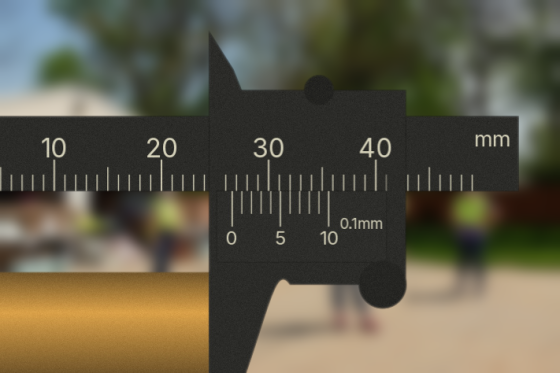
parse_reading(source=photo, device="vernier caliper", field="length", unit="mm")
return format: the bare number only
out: 26.6
